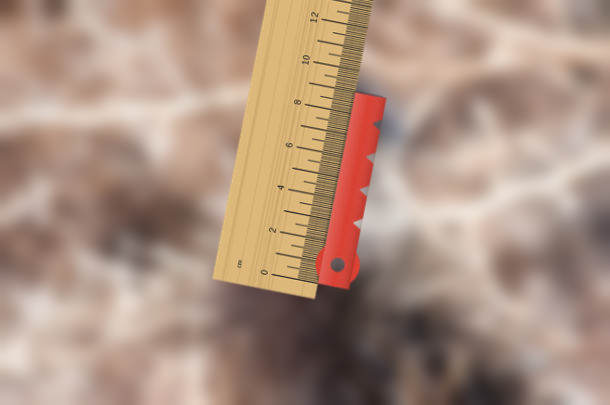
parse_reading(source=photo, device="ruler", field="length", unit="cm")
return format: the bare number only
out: 9
